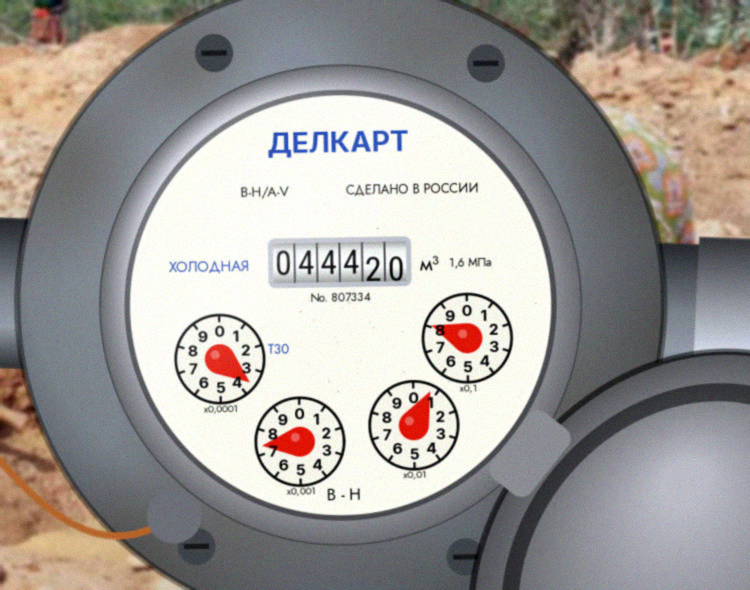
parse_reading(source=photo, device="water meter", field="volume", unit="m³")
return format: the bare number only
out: 44419.8073
